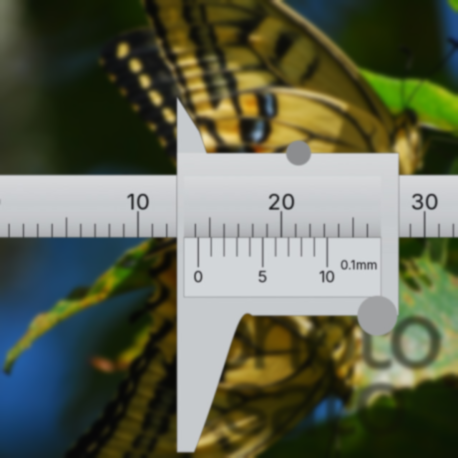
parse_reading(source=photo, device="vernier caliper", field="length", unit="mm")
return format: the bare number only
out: 14.2
